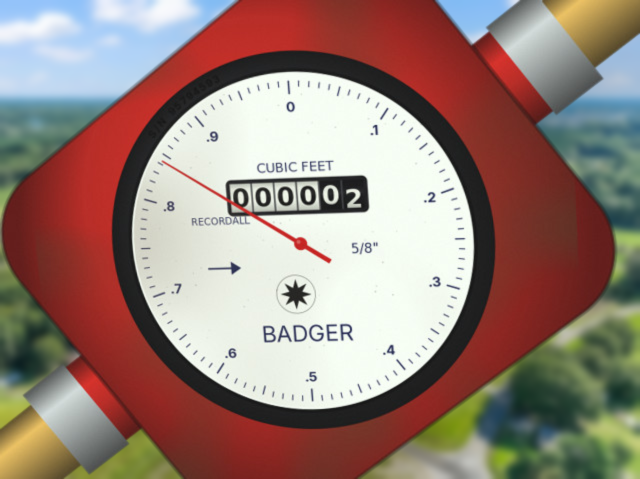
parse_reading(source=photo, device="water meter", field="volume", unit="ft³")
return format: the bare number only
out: 1.84
